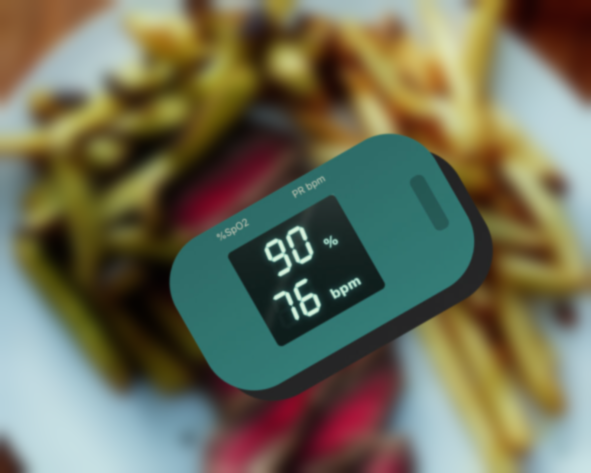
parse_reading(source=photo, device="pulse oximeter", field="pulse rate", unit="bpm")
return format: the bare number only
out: 76
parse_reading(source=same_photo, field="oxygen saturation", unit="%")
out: 90
